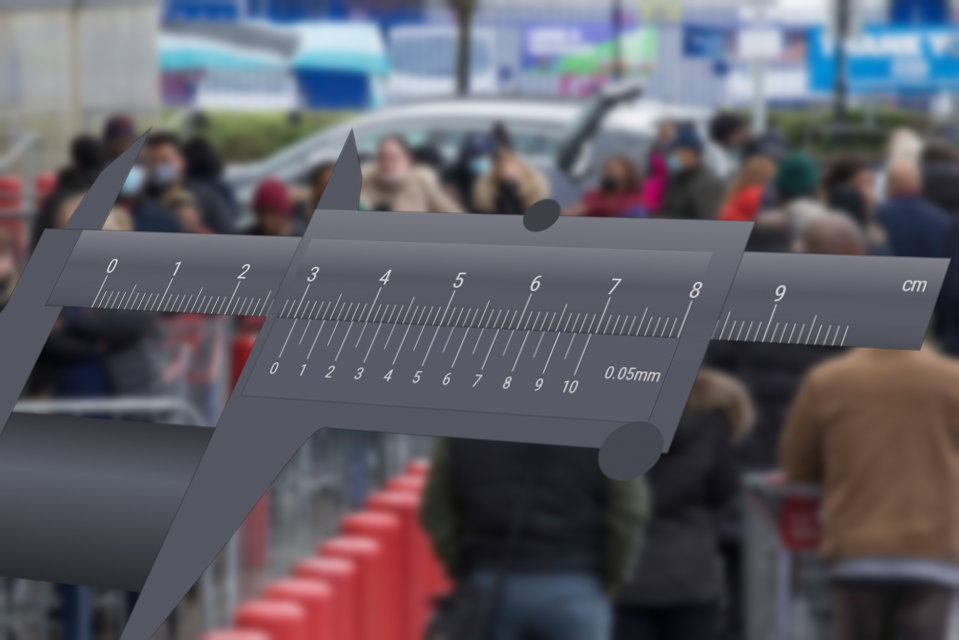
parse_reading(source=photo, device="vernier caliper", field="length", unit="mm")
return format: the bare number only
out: 30.4
